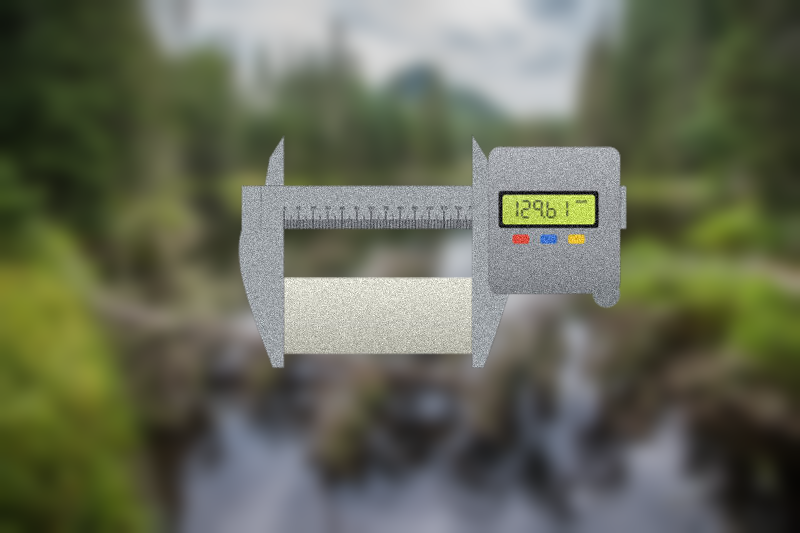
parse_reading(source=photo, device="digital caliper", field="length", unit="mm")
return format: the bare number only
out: 129.61
